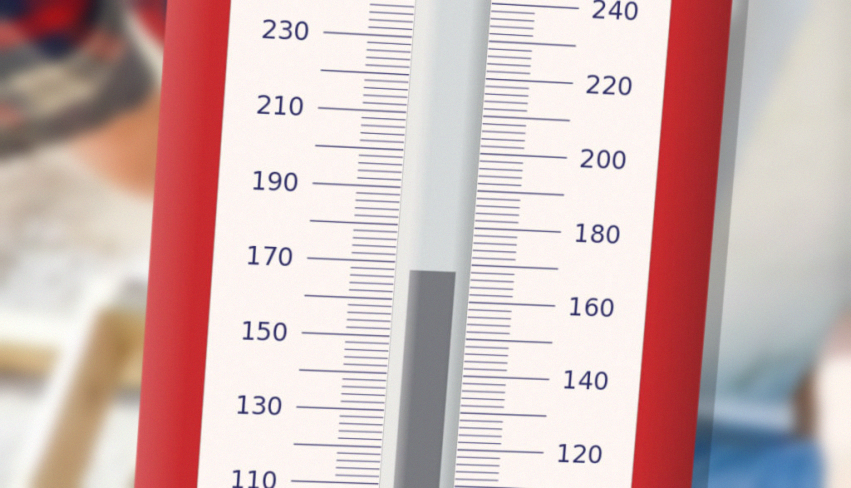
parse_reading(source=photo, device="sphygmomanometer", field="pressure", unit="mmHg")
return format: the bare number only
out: 168
